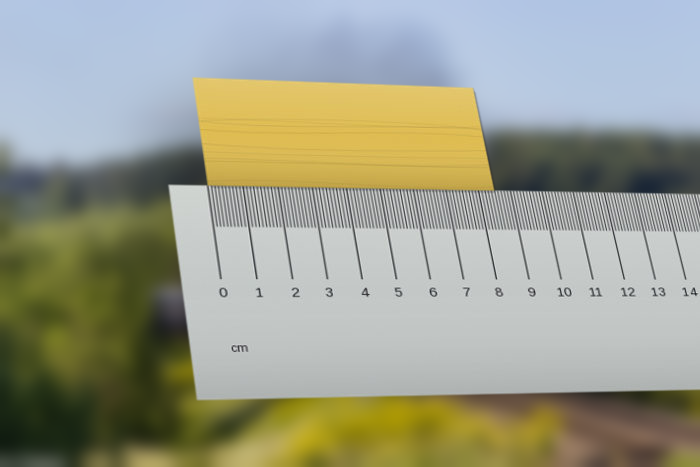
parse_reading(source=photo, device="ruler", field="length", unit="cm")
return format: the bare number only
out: 8.5
